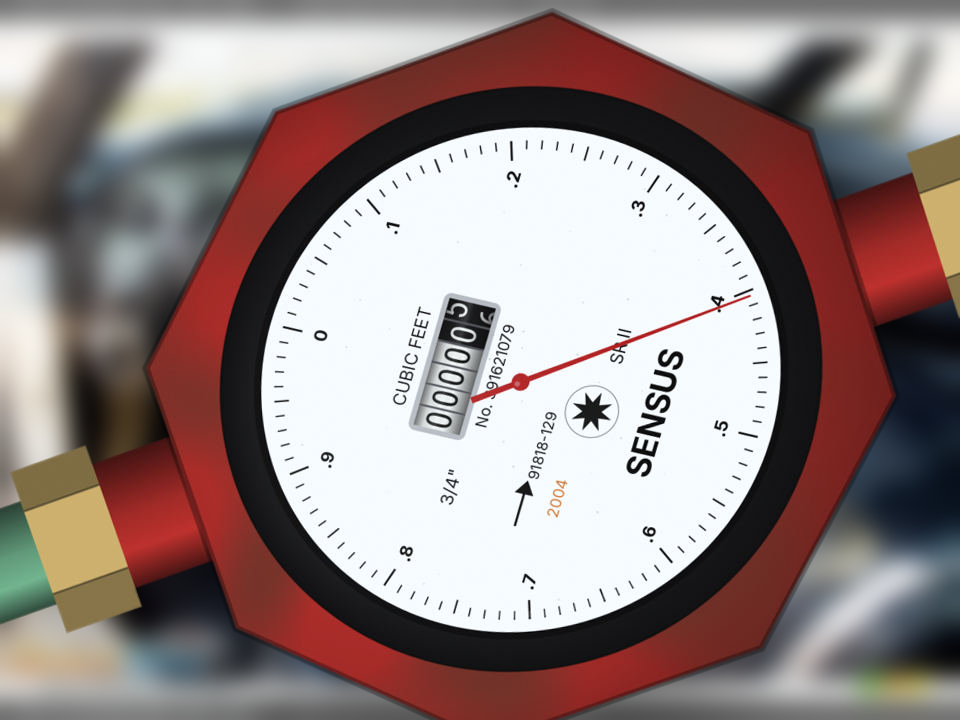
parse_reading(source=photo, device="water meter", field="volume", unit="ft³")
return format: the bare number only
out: 5.40
